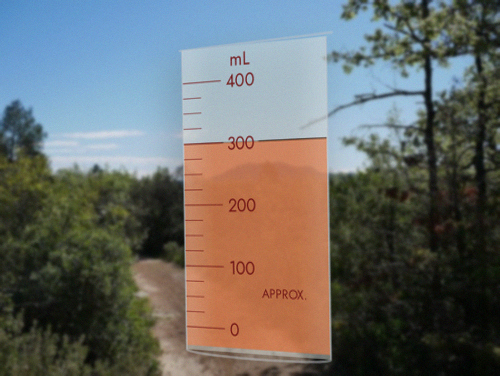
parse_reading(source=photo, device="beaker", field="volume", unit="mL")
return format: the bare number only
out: 300
